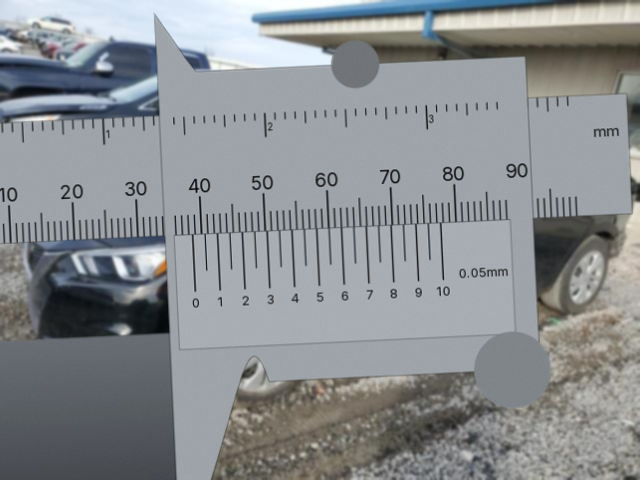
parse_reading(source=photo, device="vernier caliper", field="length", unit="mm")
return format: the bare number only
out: 38.6
